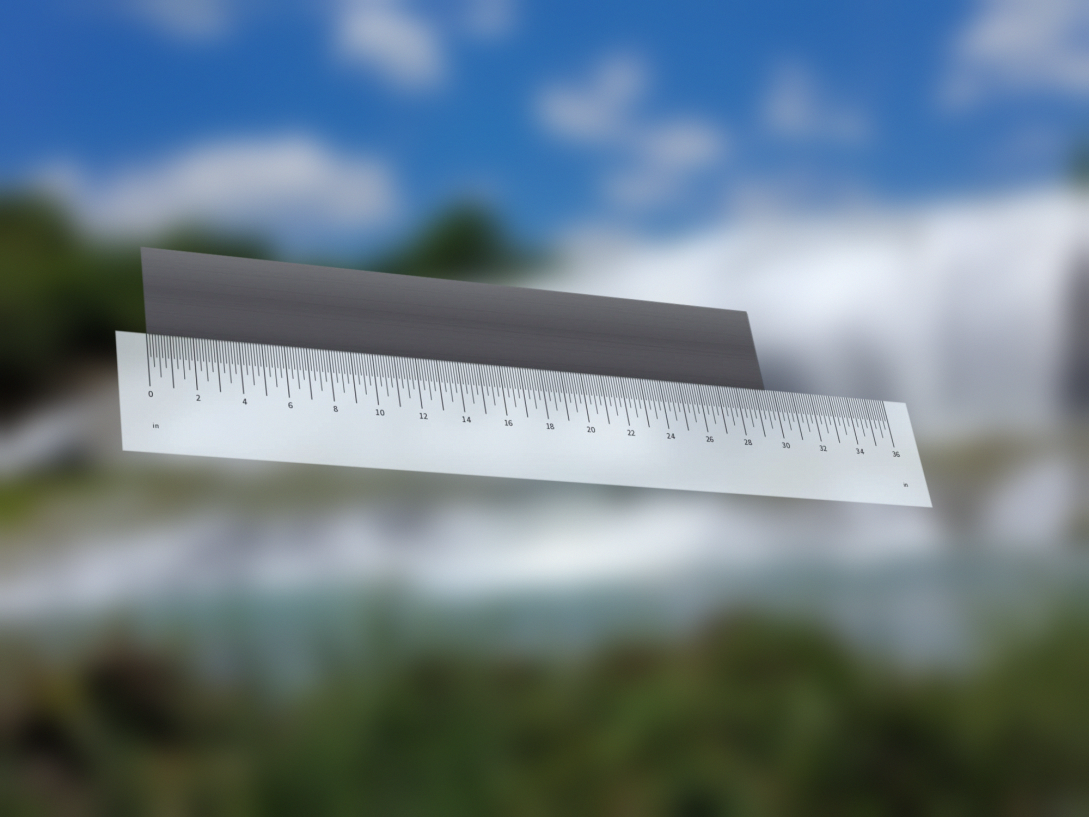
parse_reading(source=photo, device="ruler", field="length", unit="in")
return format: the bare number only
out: 29.5
